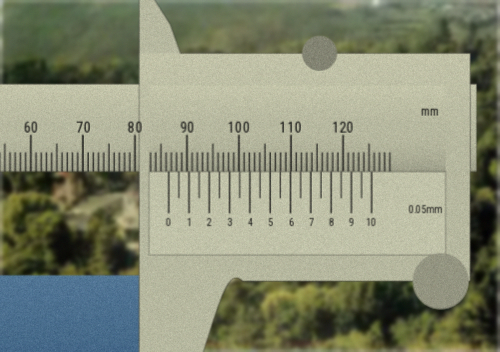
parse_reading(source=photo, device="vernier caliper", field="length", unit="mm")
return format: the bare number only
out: 86.5
